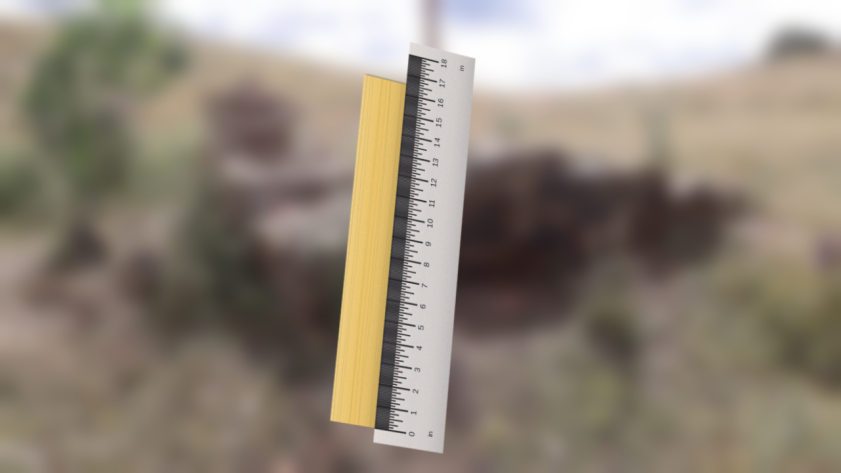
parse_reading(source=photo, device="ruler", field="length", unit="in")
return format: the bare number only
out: 16.5
